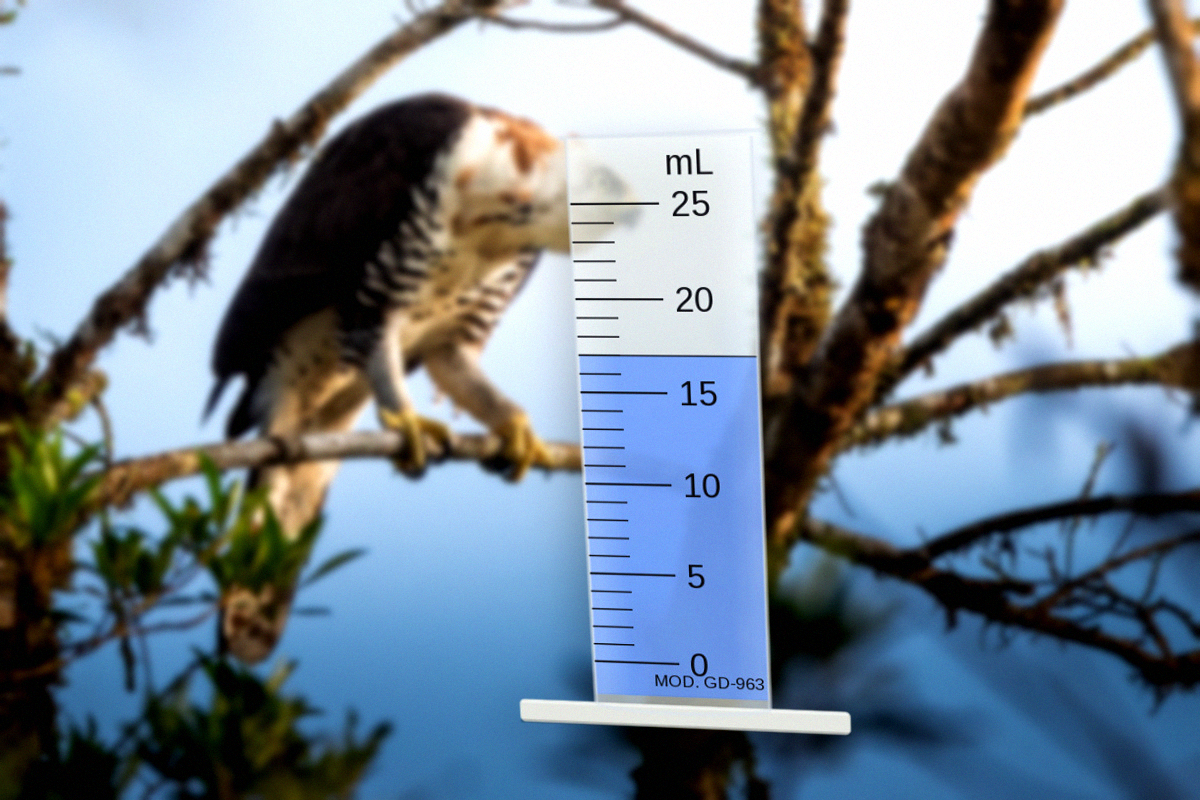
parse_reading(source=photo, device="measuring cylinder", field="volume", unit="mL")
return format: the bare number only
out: 17
